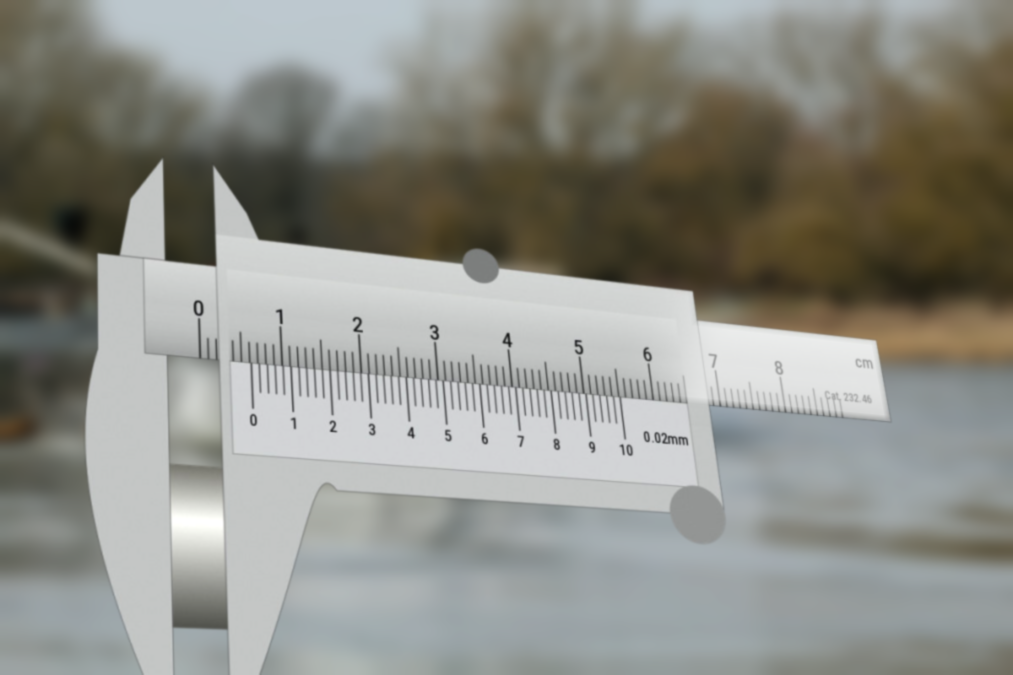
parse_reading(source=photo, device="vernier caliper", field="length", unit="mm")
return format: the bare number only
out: 6.2
